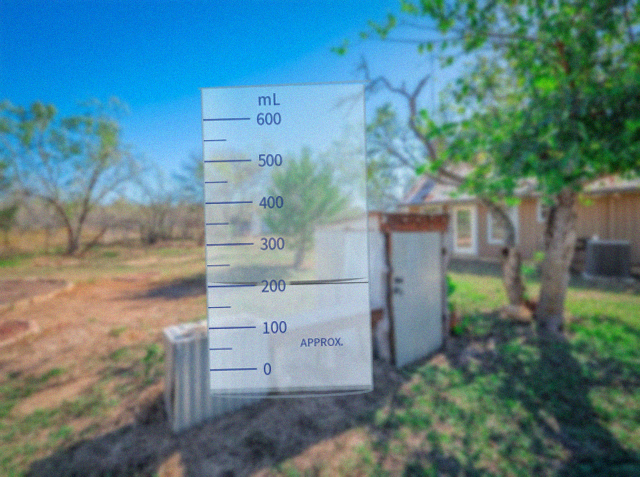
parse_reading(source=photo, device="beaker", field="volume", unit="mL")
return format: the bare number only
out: 200
